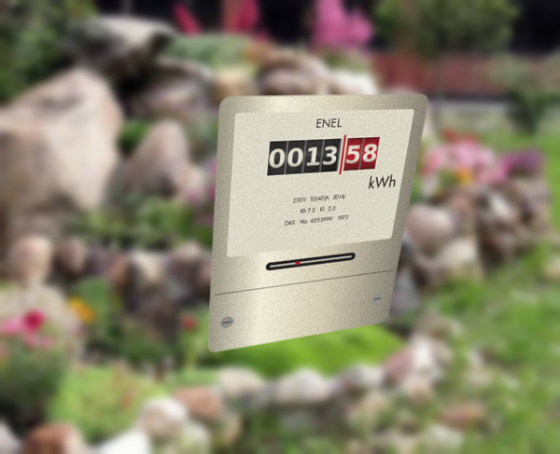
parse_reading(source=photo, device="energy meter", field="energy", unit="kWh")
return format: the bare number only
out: 13.58
